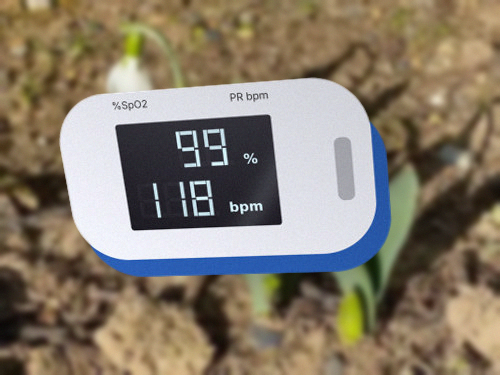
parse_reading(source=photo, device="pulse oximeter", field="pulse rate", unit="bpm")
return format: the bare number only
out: 118
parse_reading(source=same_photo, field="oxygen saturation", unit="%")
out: 99
